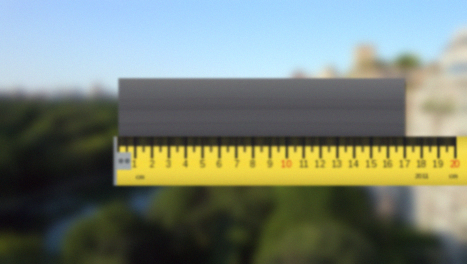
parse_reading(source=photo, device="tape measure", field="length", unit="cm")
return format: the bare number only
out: 17
